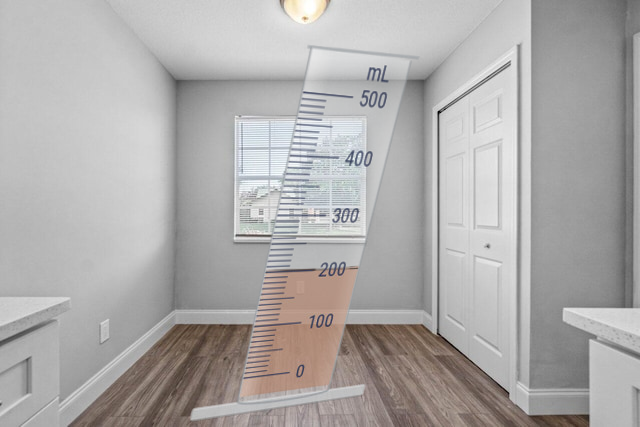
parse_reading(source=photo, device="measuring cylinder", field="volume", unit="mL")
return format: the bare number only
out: 200
